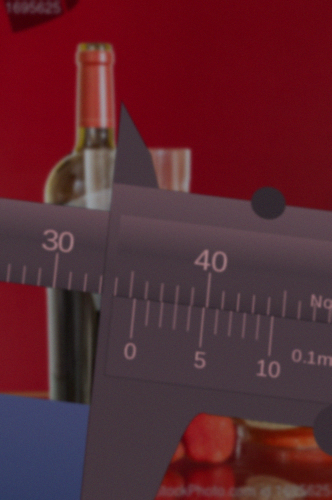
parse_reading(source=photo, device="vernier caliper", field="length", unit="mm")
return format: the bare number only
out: 35.3
